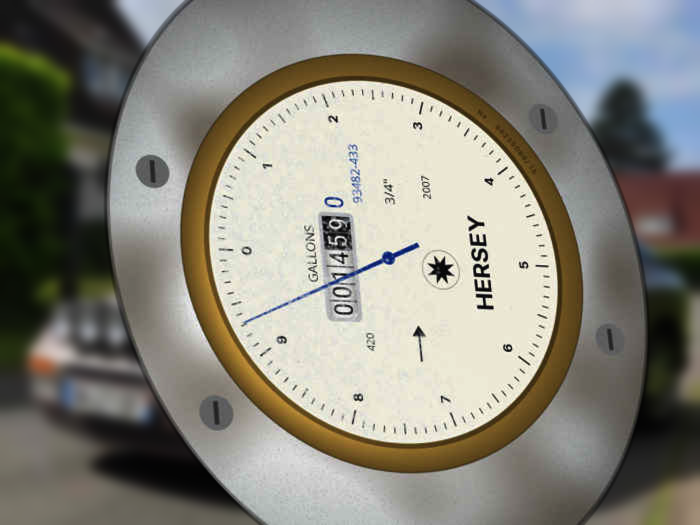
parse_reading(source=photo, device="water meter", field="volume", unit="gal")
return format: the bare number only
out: 14589.3
